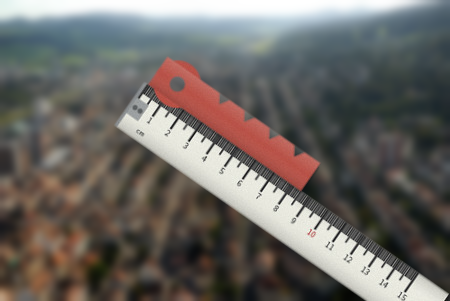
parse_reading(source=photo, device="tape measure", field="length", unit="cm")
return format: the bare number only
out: 8.5
